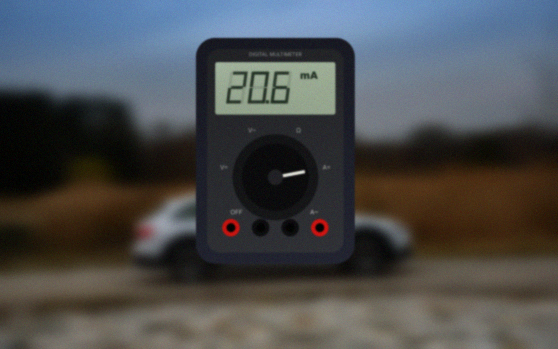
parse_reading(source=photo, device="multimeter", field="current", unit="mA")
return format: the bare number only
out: 20.6
